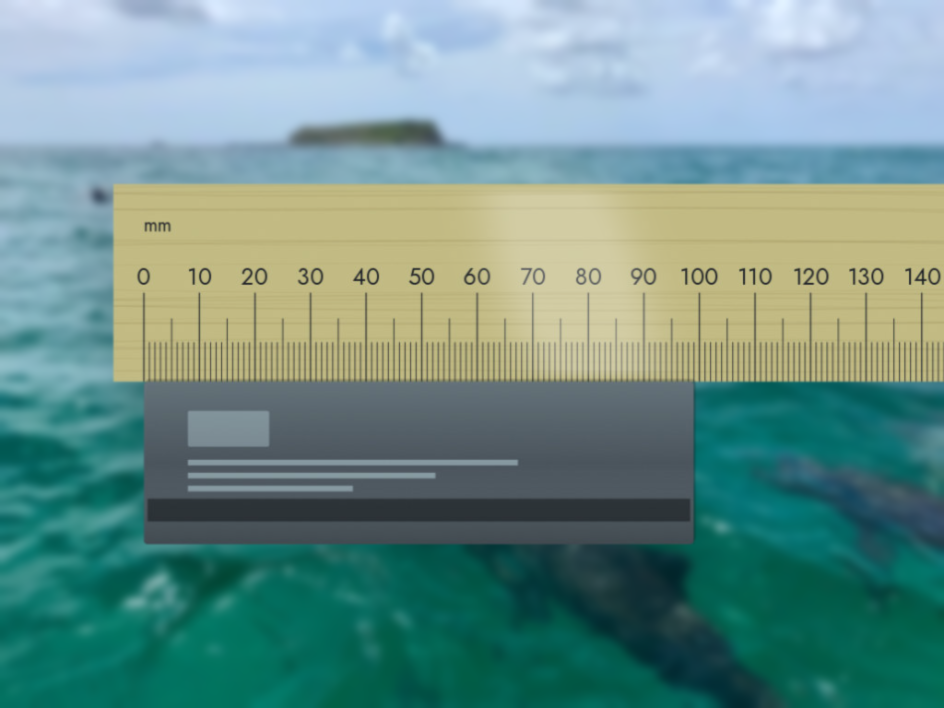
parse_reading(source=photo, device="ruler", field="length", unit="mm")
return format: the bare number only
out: 99
